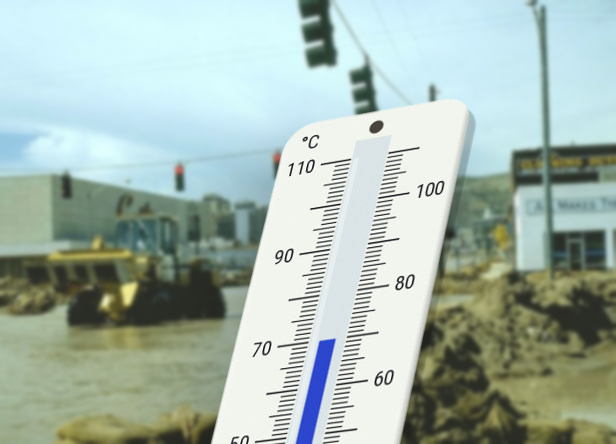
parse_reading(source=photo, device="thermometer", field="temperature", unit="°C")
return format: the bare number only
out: 70
